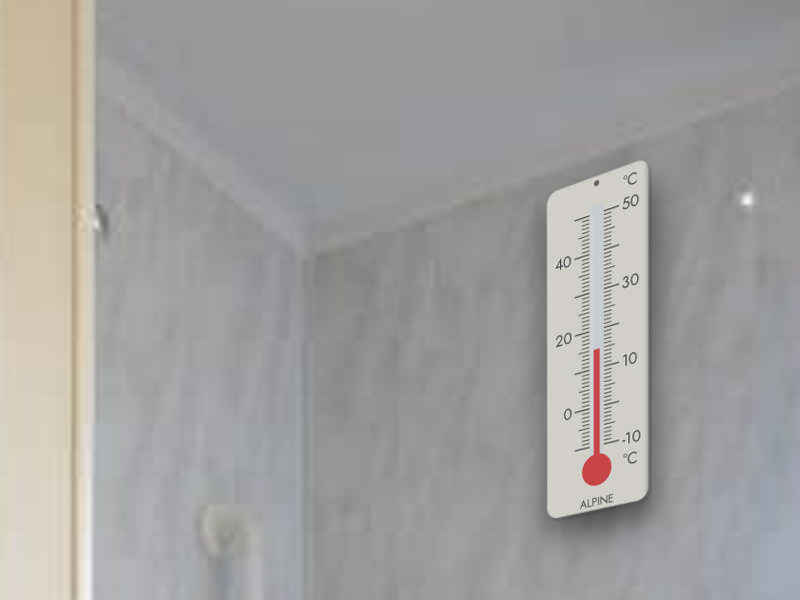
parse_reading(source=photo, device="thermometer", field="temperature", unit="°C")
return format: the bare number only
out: 15
